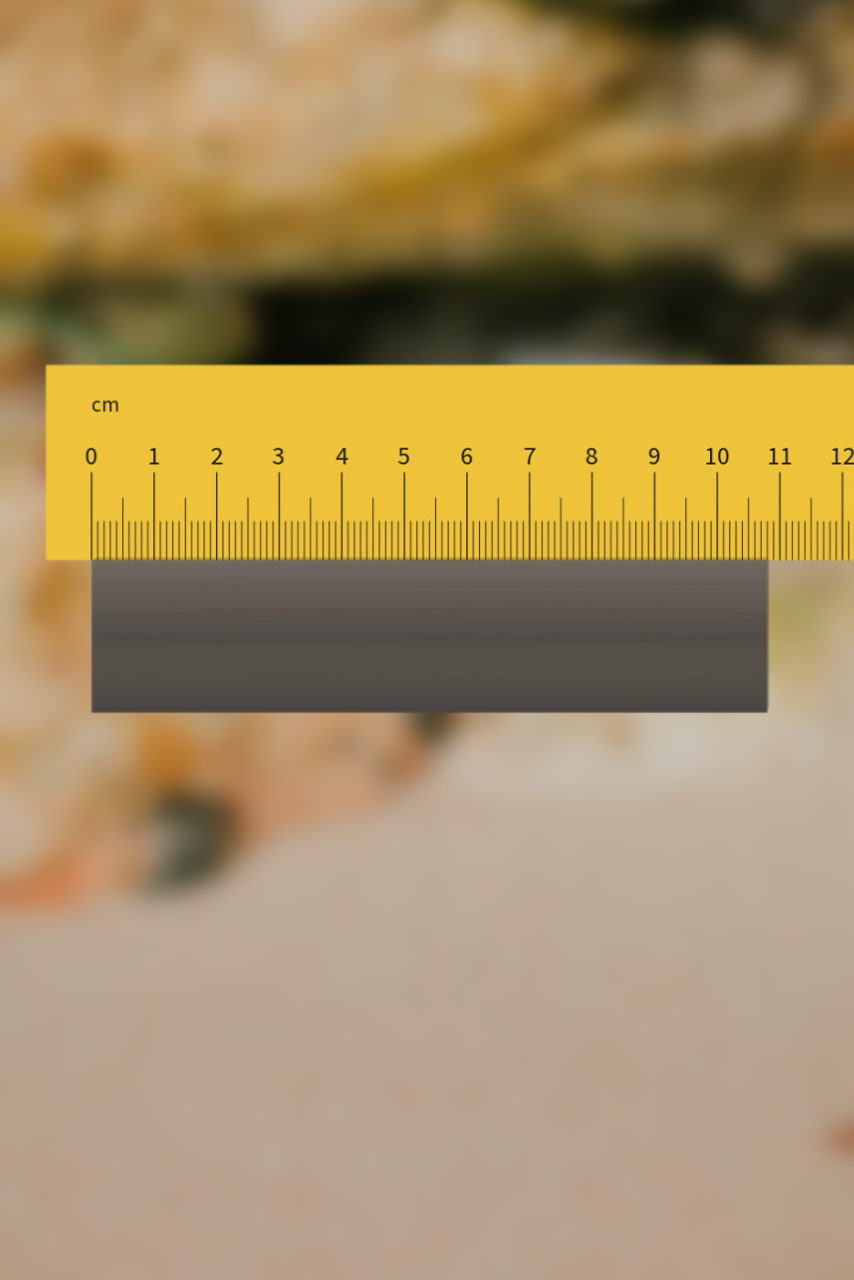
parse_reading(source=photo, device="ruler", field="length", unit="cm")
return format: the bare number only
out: 10.8
